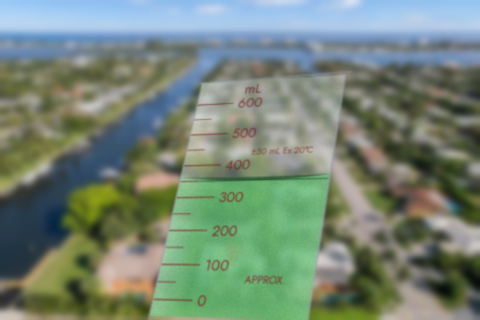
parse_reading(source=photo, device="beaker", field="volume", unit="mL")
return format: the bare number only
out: 350
